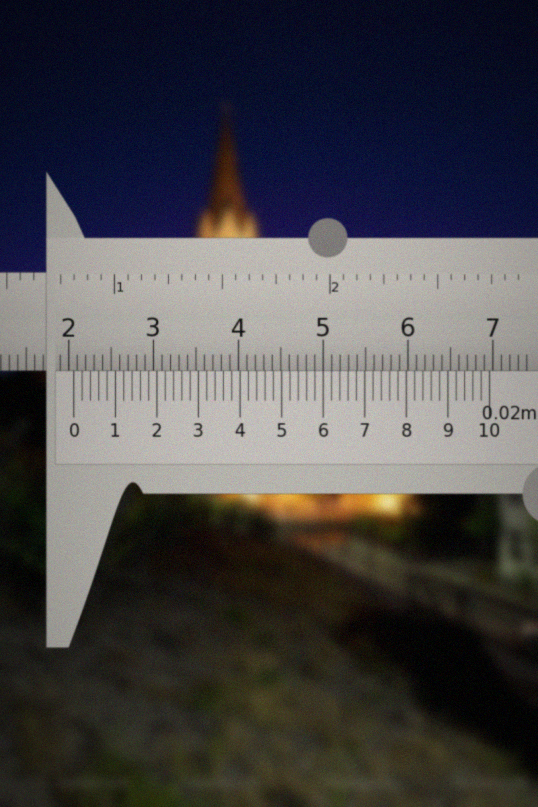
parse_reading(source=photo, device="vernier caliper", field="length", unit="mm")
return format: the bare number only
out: 20.6
